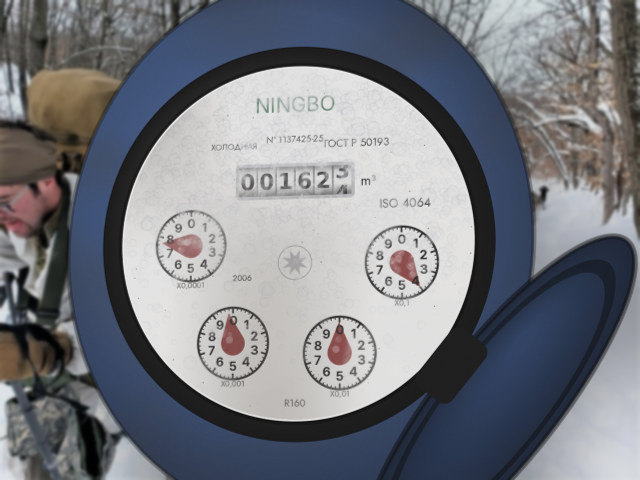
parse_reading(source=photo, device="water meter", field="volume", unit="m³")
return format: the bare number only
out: 1623.3997
